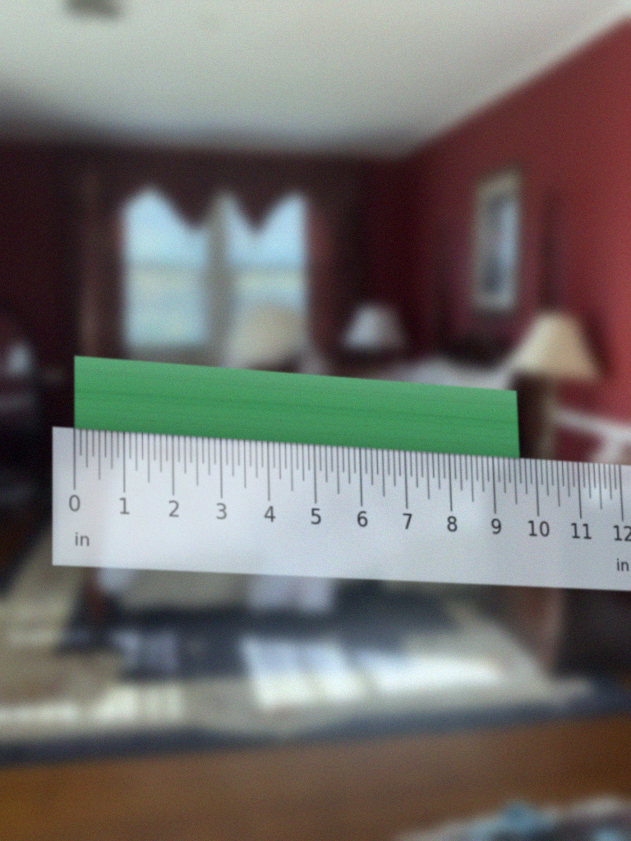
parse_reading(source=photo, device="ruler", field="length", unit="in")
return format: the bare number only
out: 9.625
